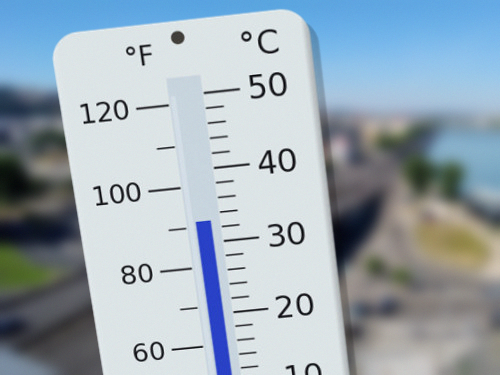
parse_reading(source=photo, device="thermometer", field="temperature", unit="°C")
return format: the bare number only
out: 33
